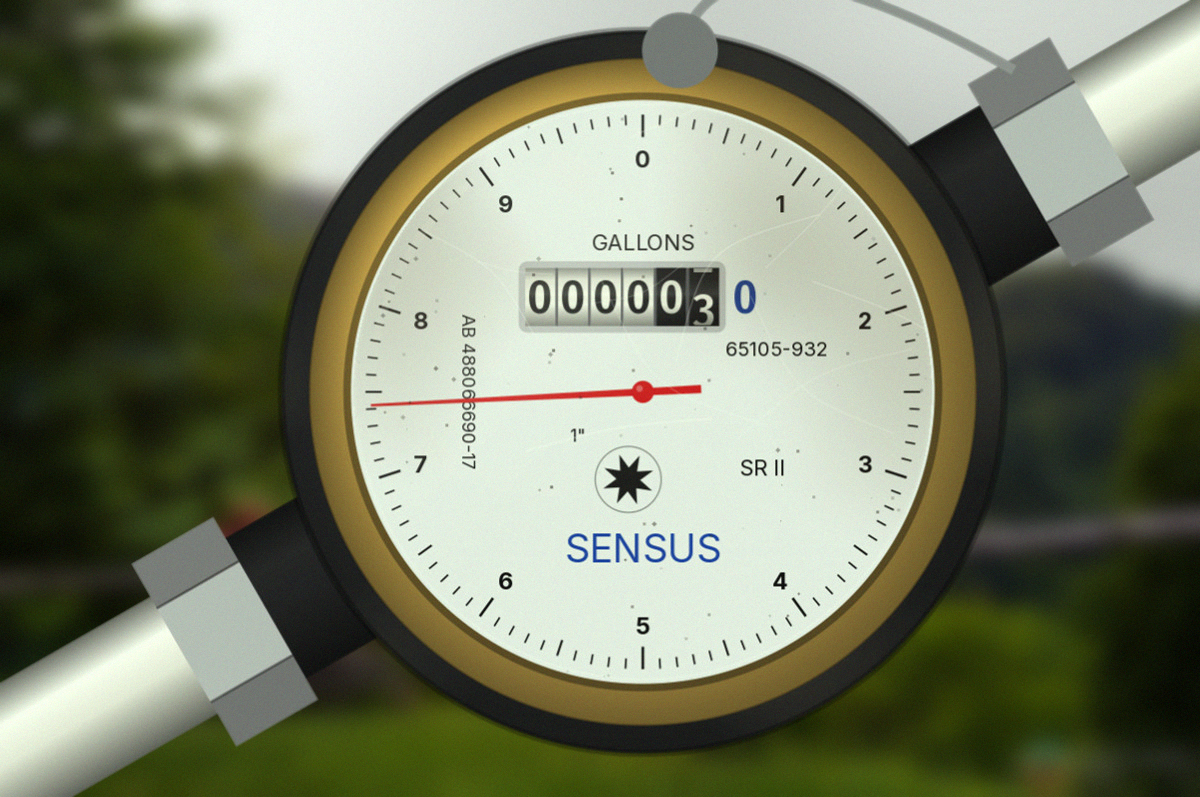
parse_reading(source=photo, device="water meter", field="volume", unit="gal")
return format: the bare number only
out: 27.4
